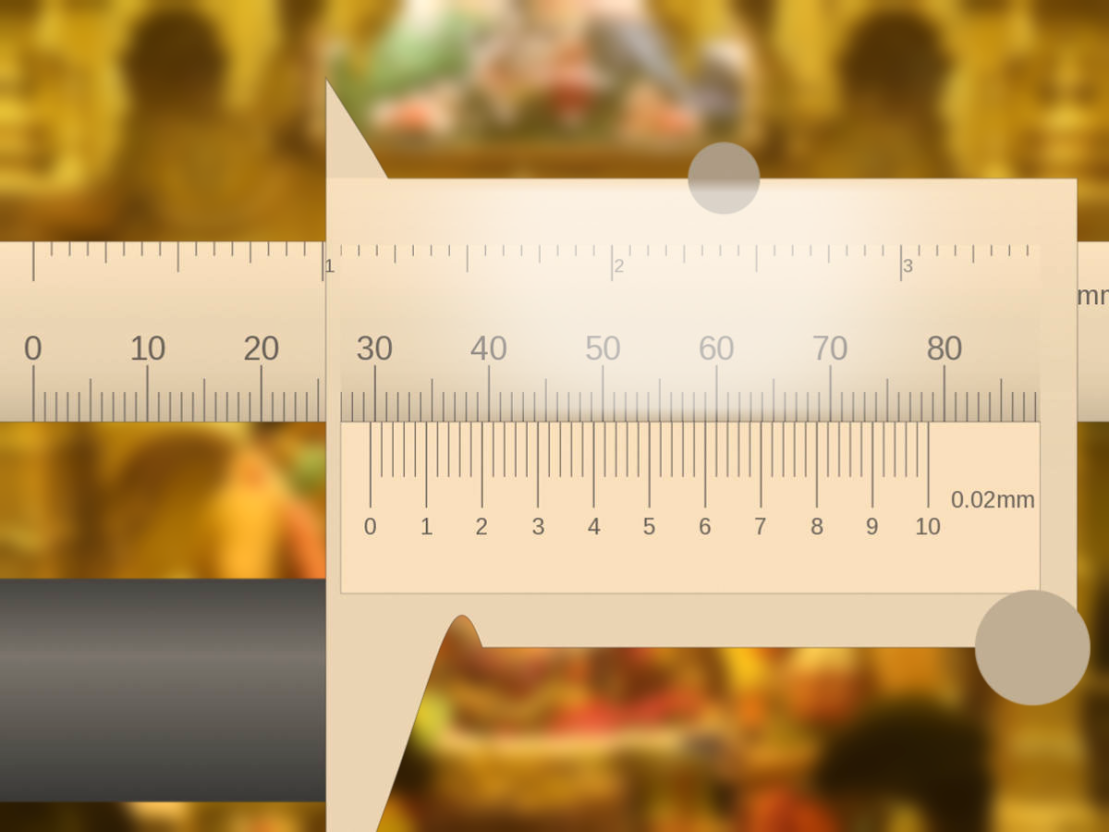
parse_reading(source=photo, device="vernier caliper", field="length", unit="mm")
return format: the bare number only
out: 29.6
